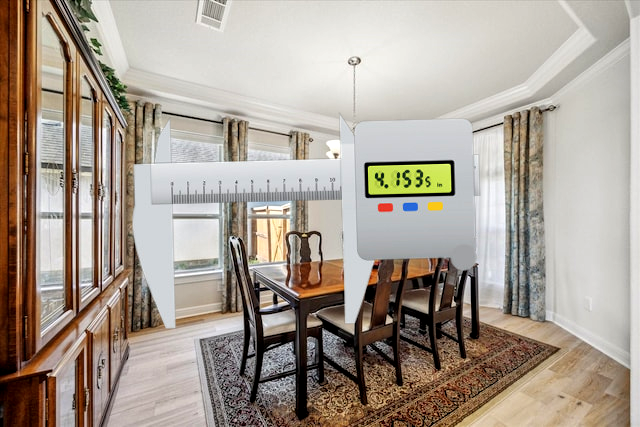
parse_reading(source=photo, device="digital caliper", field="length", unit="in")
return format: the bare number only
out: 4.1535
